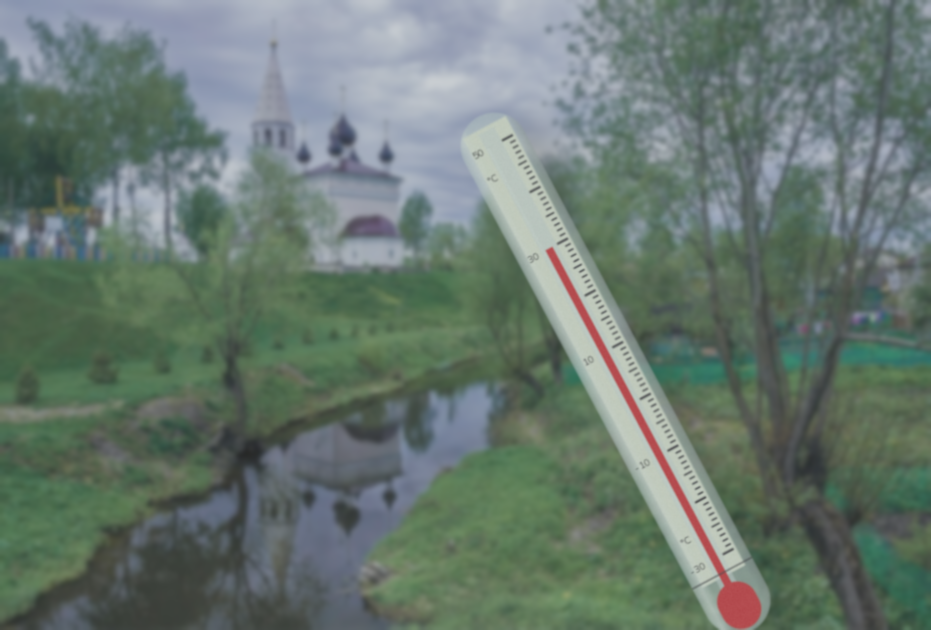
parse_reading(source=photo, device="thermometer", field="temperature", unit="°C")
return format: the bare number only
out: 30
